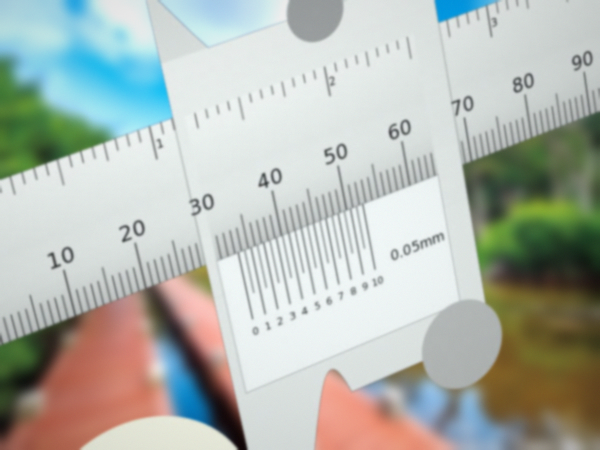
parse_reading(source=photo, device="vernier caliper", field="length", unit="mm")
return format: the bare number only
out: 33.5
